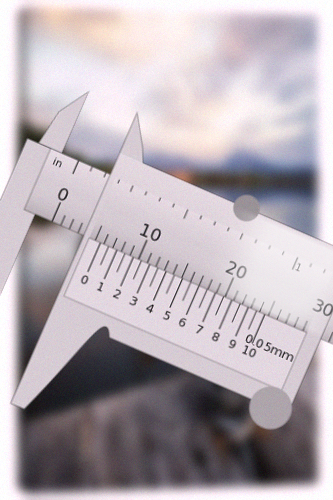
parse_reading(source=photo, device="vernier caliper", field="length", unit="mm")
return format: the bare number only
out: 5.6
